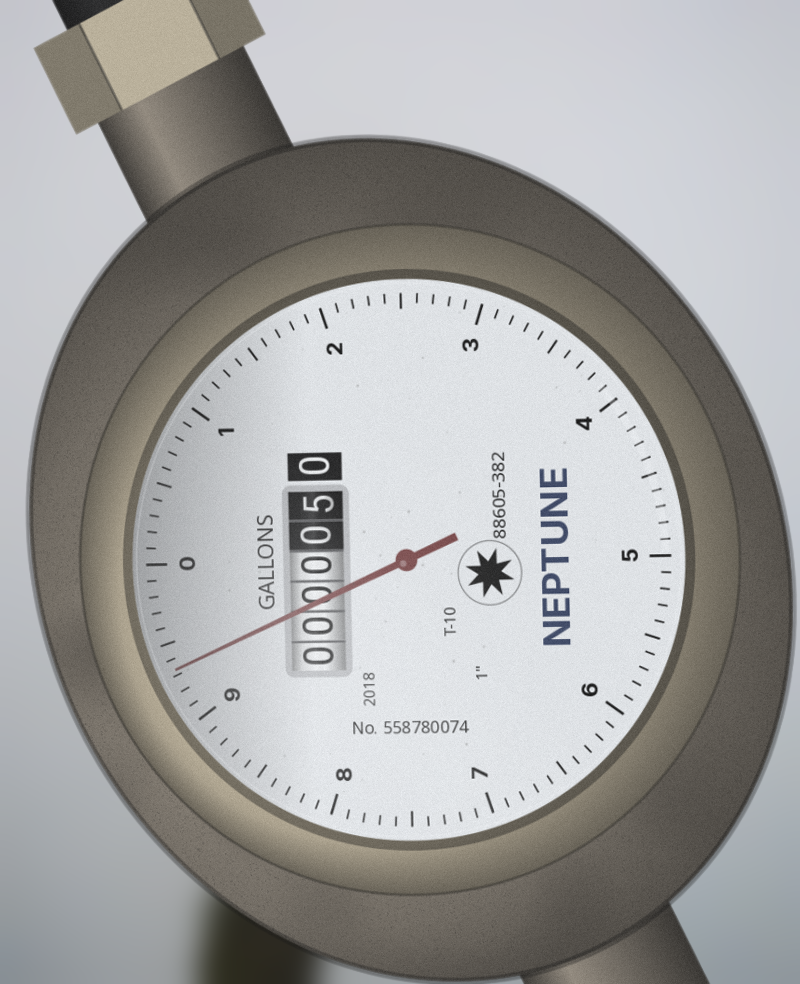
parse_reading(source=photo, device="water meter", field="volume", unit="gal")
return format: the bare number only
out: 49.3
